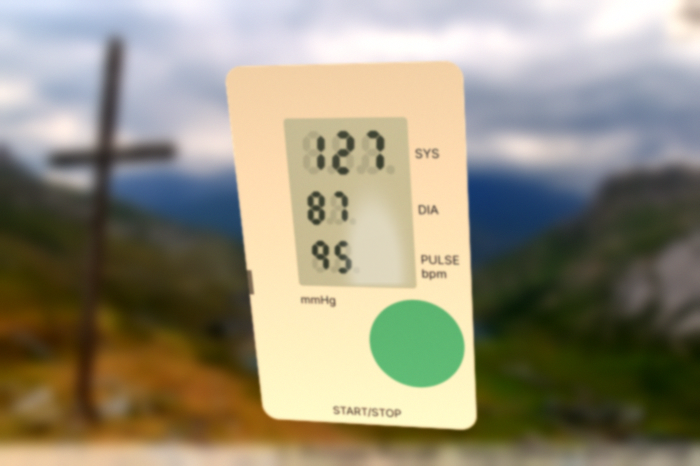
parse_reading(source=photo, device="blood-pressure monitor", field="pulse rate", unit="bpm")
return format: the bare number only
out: 95
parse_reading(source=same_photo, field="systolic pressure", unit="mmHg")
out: 127
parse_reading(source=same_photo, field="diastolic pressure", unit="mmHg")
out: 87
